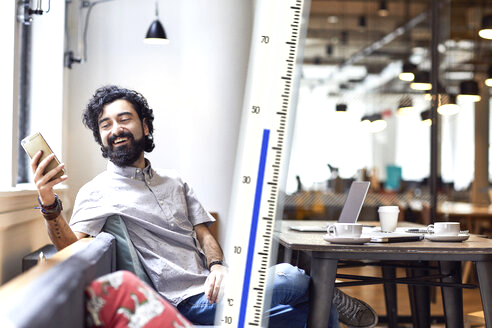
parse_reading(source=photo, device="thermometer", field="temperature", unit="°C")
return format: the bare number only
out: 45
